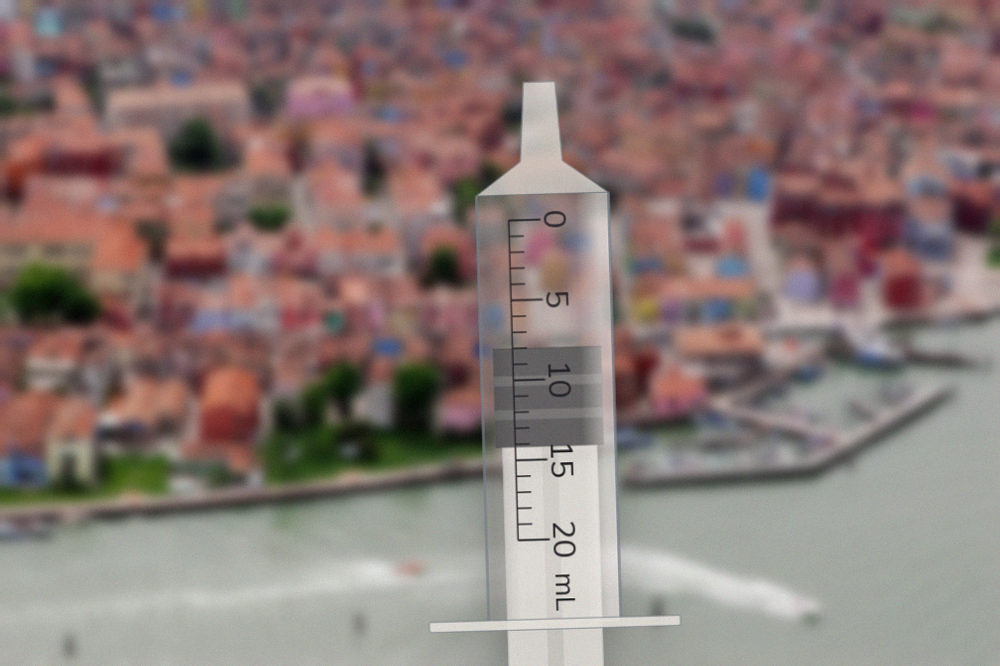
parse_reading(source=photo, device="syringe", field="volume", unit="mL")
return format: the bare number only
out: 8
